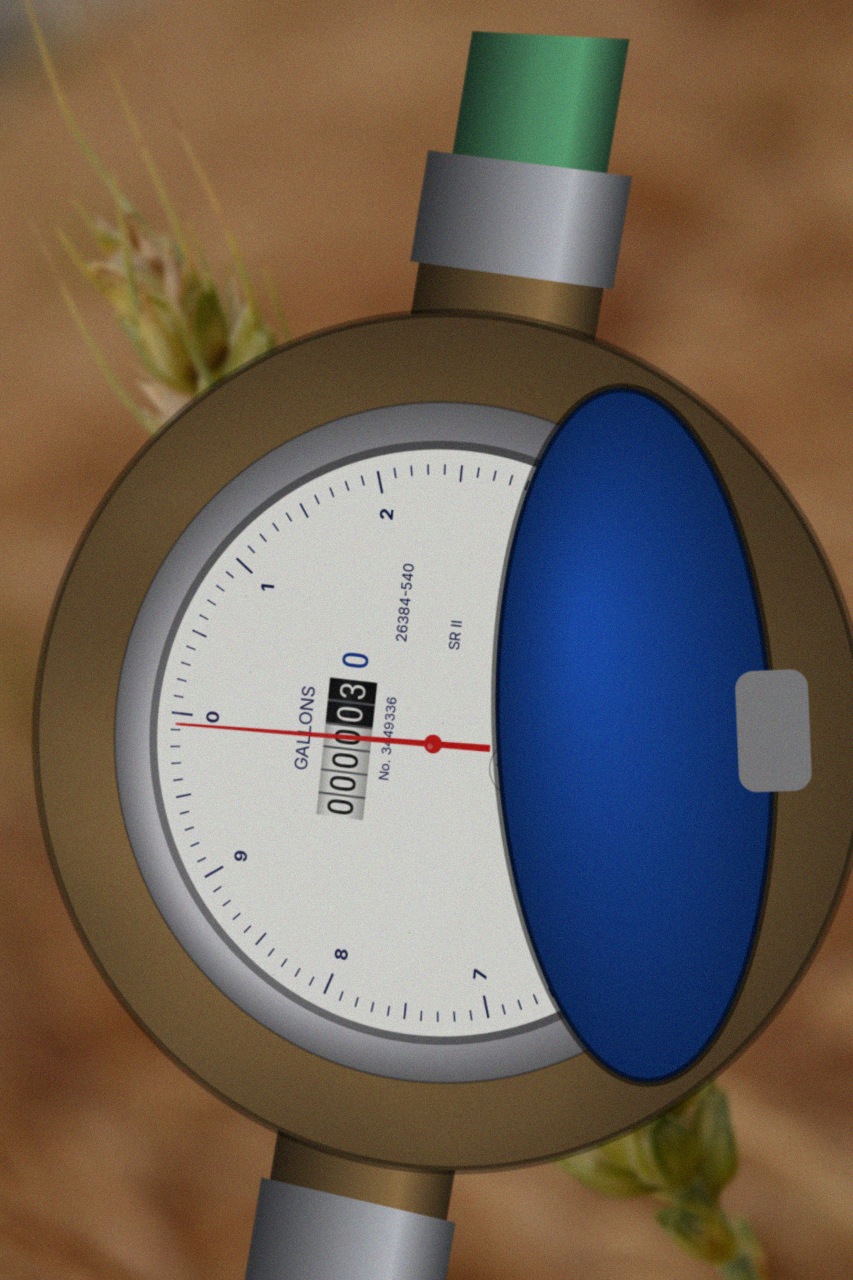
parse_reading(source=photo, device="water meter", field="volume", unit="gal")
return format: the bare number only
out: 29.9
